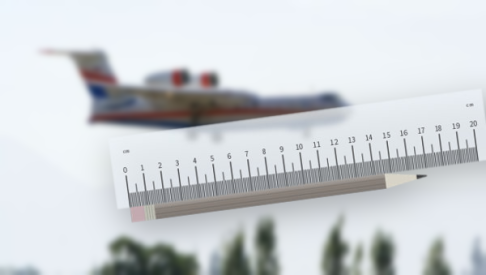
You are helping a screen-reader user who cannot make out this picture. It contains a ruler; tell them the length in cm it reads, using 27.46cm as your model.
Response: 17cm
